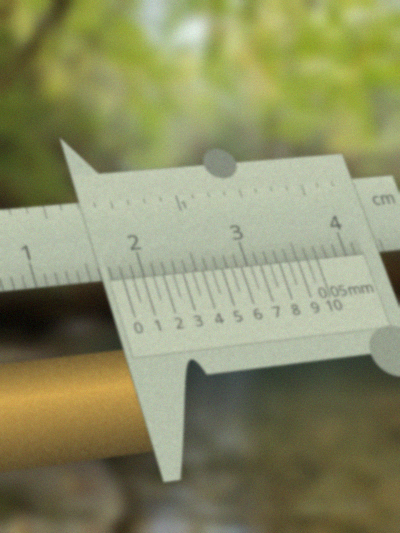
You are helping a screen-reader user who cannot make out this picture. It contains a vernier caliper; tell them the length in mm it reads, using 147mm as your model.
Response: 18.0mm
